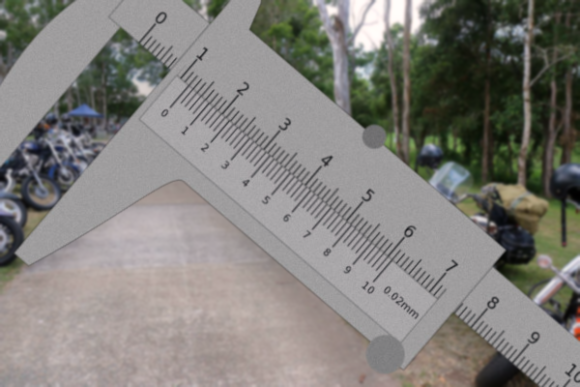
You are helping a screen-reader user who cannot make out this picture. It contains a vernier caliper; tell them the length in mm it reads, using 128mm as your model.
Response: 12.0mm
